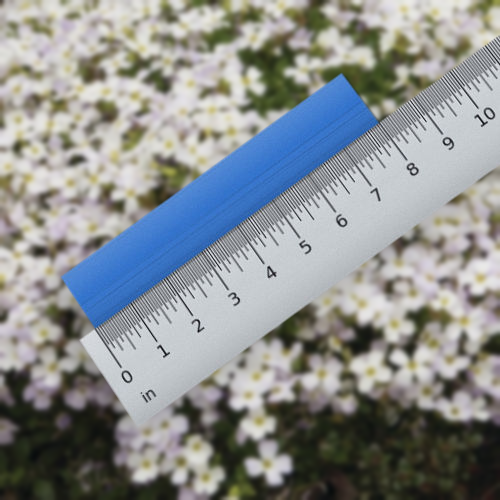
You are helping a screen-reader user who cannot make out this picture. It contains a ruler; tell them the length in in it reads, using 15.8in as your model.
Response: 8in
